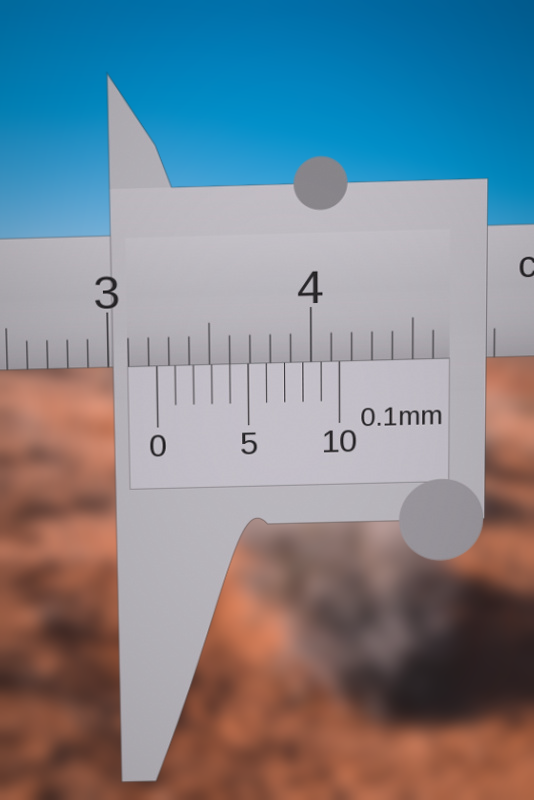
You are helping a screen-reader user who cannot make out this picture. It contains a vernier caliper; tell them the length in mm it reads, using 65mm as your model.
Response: 32.4mm
